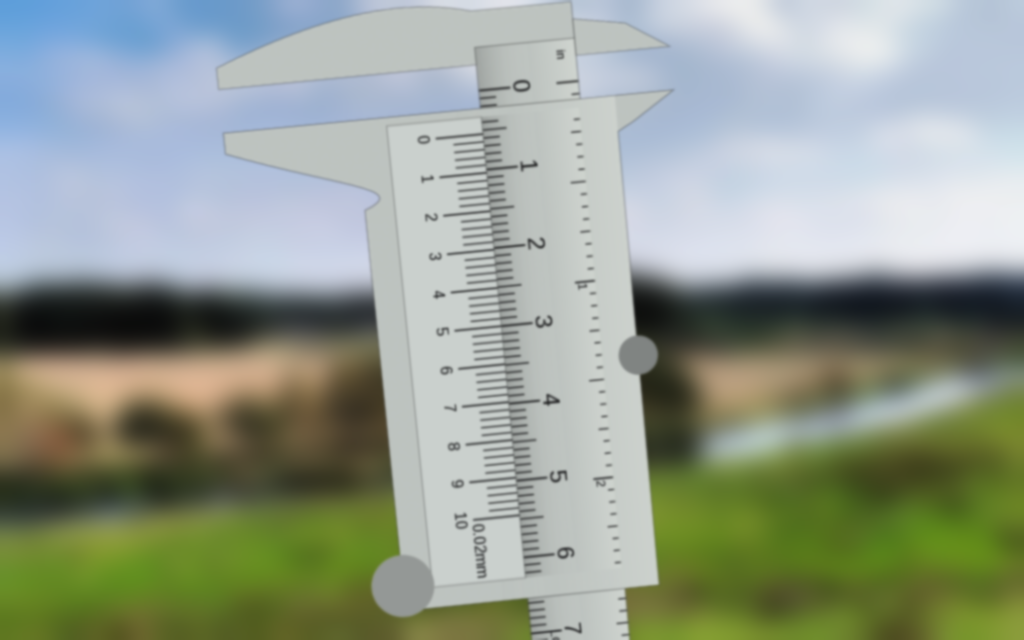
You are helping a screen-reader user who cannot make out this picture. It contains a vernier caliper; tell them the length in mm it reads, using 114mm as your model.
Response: 5.5mm
